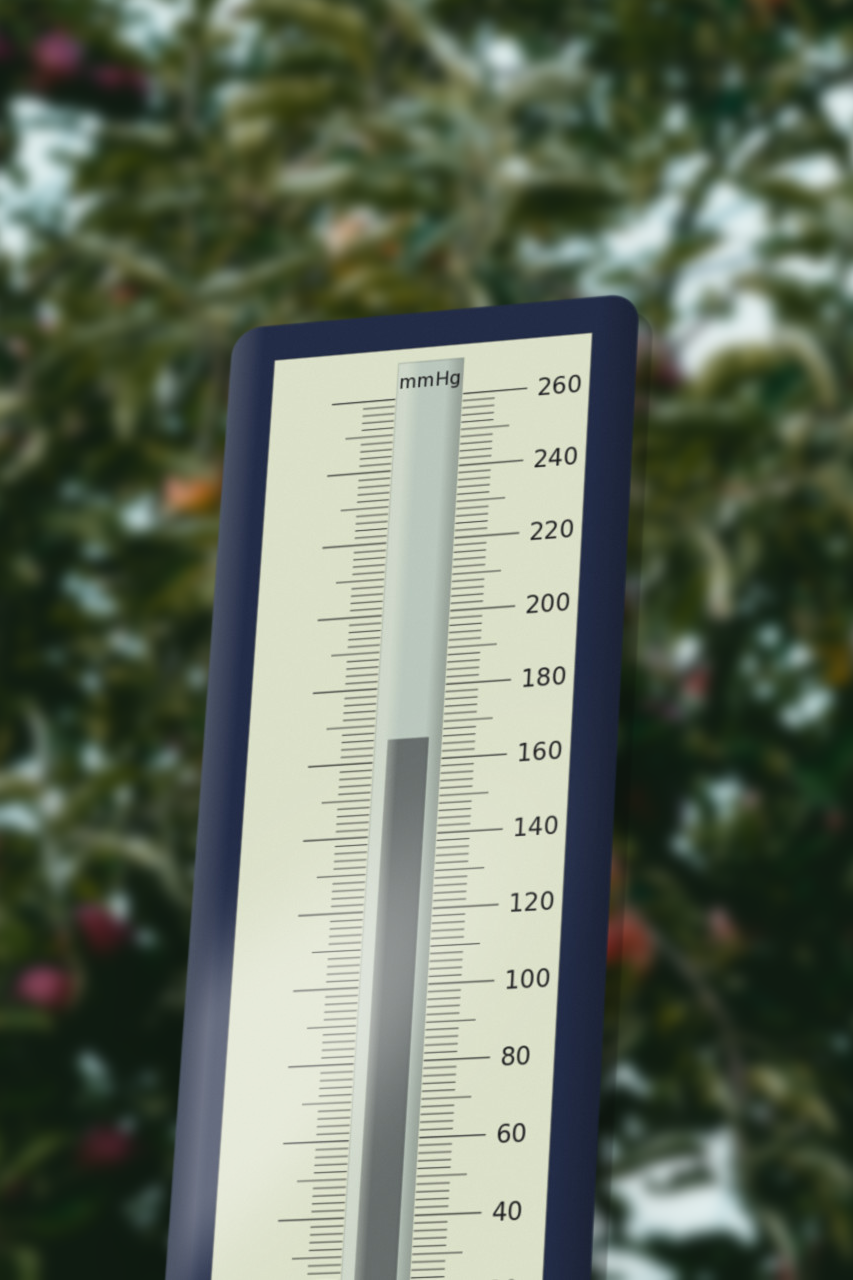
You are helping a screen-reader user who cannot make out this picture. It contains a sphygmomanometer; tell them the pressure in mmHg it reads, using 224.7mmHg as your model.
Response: 166mmHg
